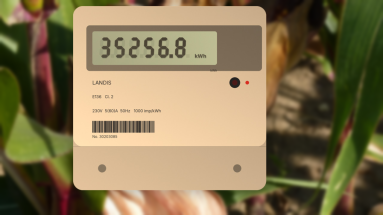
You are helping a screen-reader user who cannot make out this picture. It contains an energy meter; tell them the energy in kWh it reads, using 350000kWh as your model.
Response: 35256.8kWh
